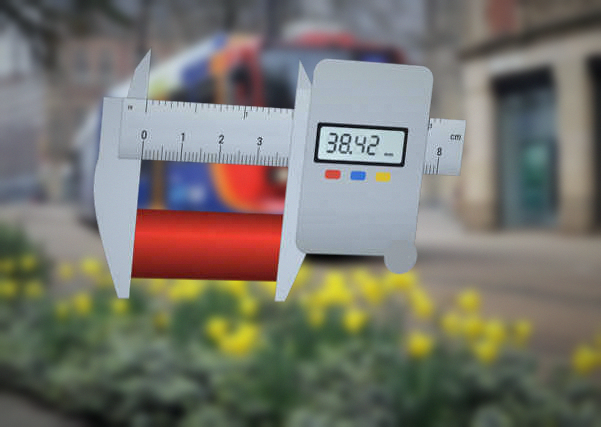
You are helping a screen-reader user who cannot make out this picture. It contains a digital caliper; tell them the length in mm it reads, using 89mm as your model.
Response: 38.42mm
